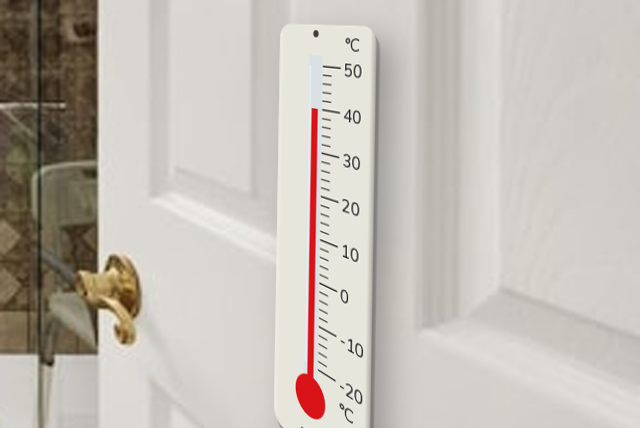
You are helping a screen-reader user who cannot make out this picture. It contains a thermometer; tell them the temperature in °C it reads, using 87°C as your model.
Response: 40°C
